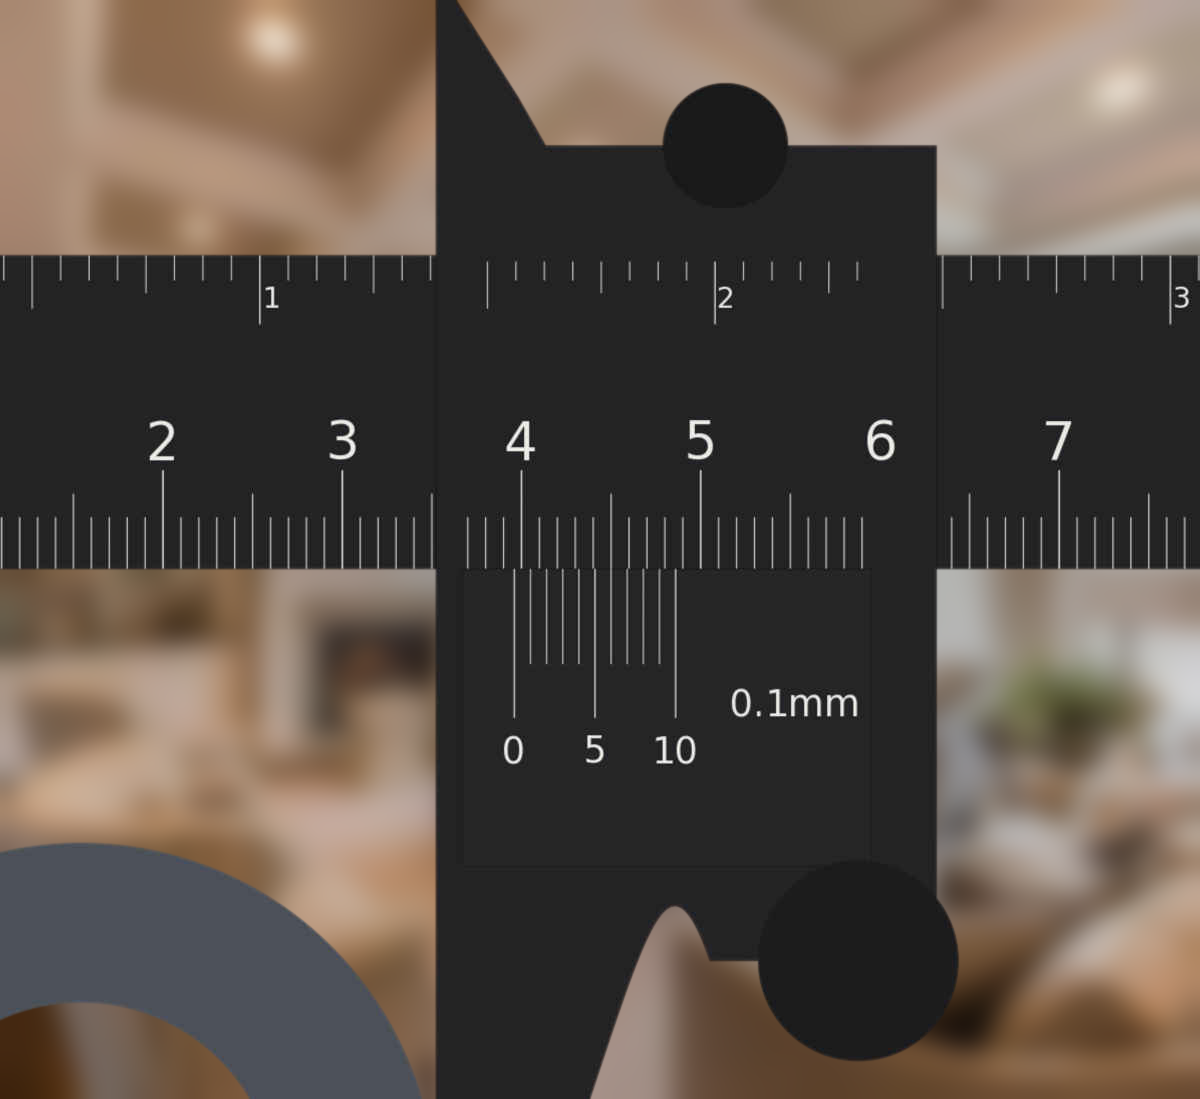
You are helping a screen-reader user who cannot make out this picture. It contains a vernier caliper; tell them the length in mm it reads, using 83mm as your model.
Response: 39.6mm
